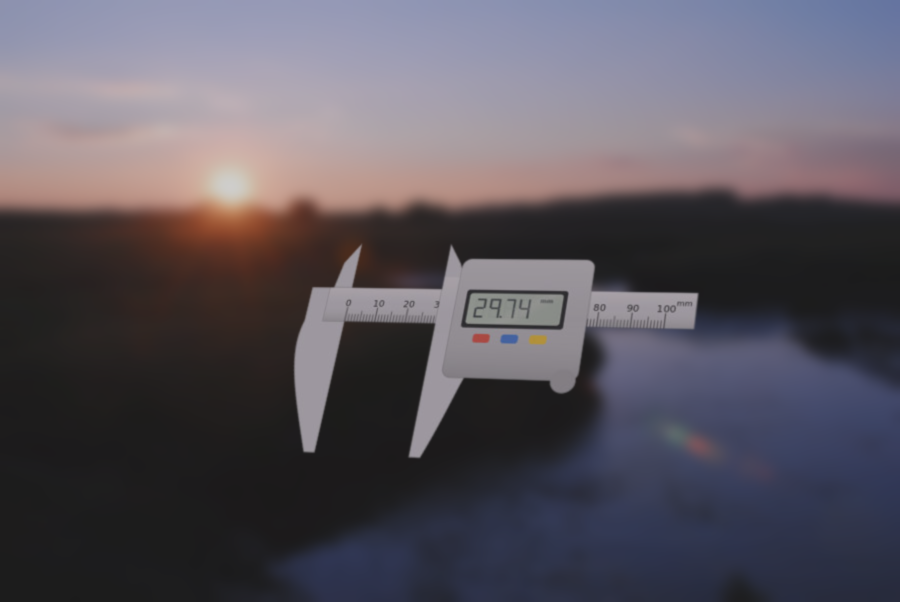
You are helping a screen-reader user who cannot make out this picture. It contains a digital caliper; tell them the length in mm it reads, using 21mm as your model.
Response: 29.74mm
